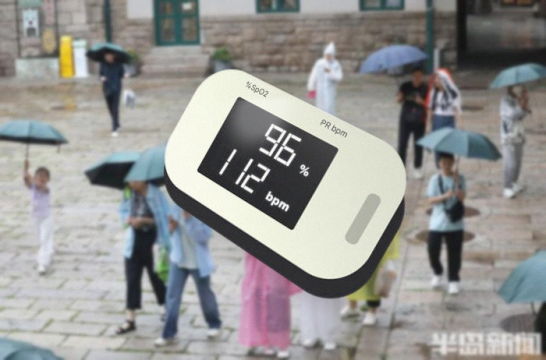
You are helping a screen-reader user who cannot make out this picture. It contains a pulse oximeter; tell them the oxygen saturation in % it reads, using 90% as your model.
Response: 96%
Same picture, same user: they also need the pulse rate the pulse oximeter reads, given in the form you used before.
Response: 112bpm
